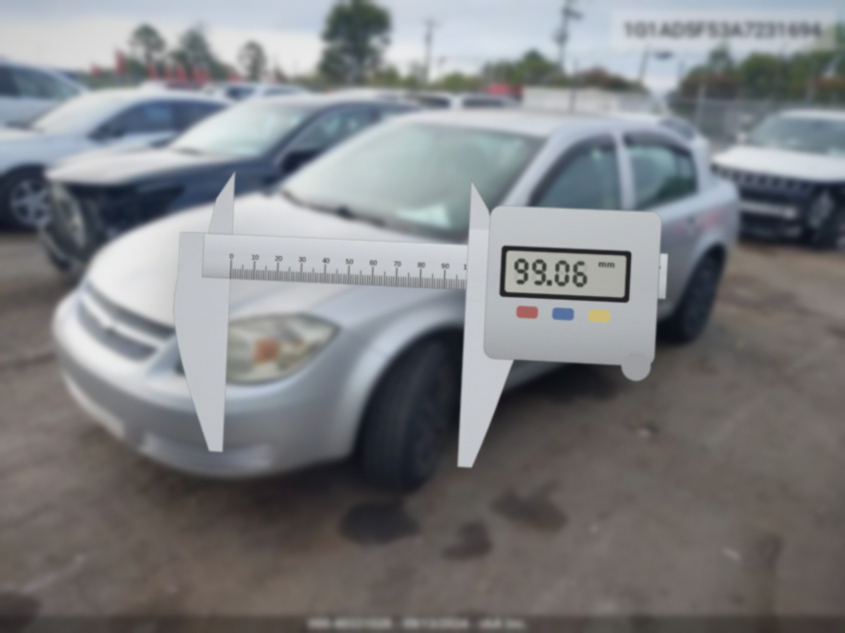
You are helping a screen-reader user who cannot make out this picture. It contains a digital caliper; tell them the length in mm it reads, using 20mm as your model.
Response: 99.06mm
